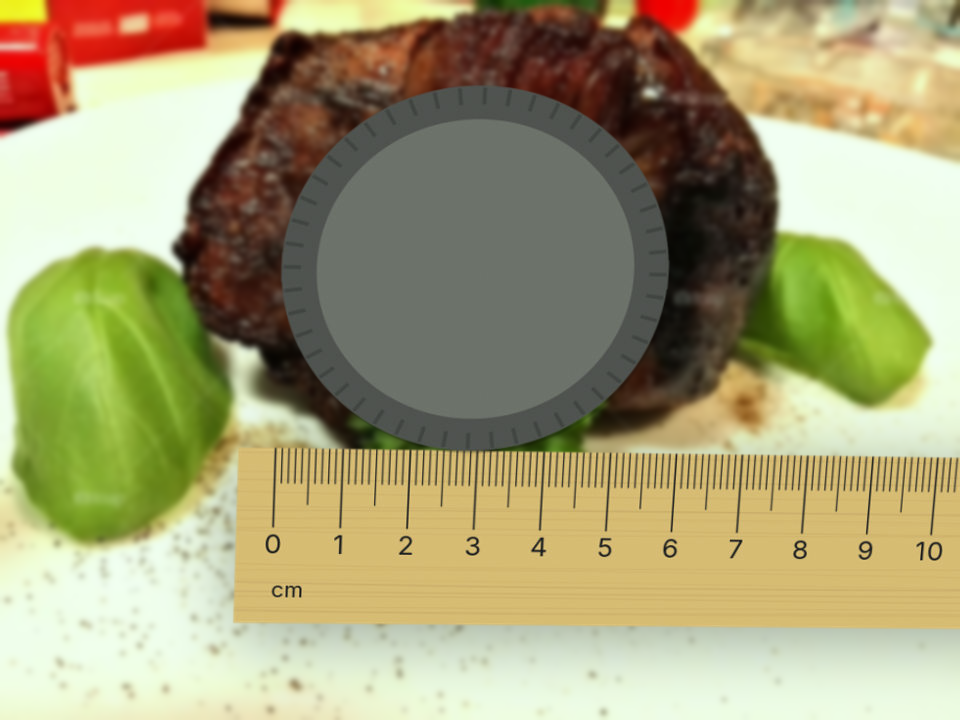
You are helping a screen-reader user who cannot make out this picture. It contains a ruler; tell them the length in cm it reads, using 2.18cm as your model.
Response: 5.7cm
